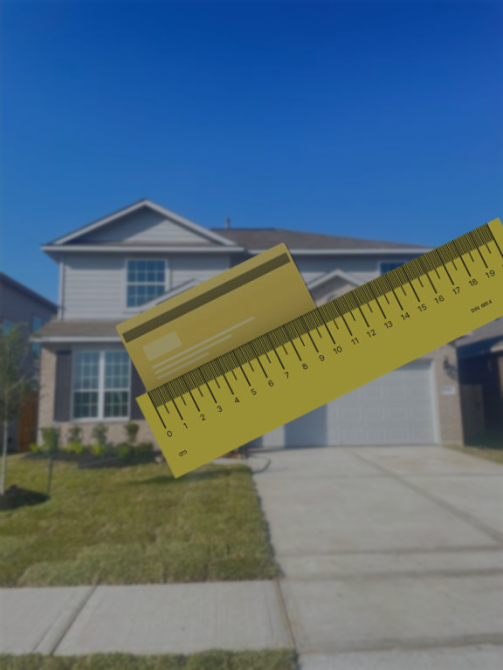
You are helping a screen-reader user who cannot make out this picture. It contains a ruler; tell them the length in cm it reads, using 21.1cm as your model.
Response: 10cm
